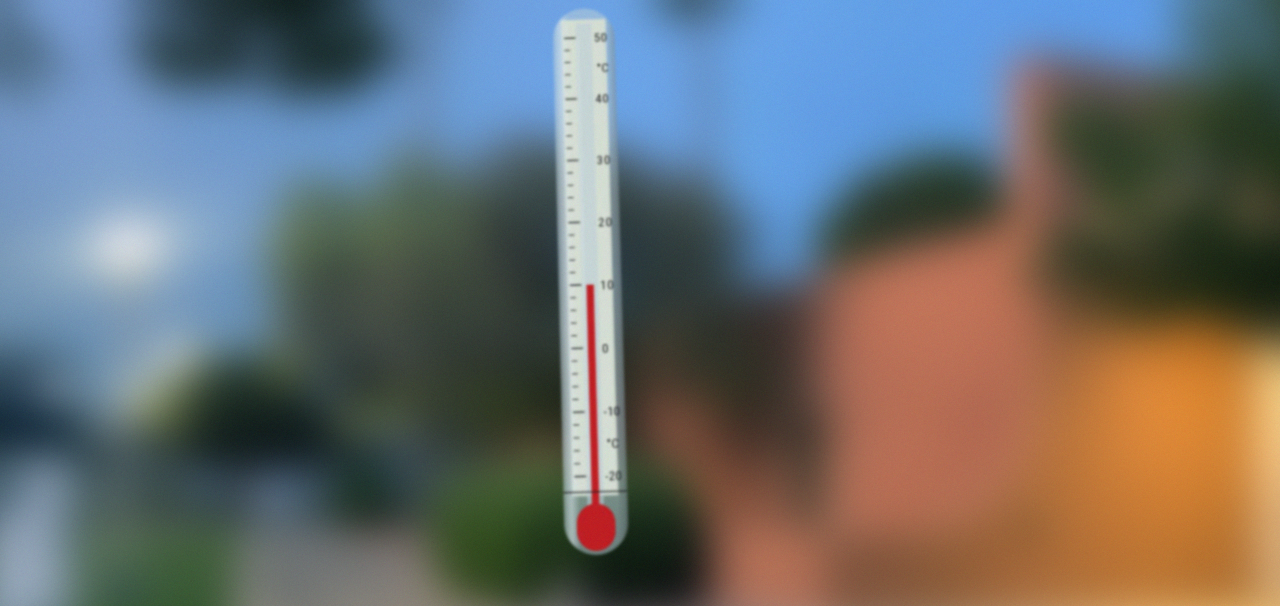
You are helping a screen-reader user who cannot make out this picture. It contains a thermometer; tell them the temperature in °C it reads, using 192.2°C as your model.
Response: 10°C
